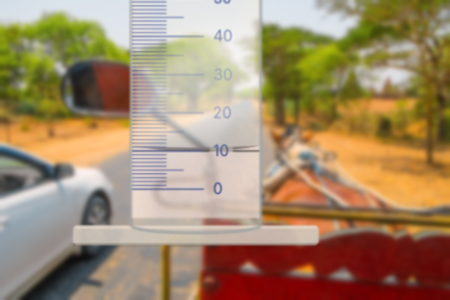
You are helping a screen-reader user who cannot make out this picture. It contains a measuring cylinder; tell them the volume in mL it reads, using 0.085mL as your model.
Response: 10mL
